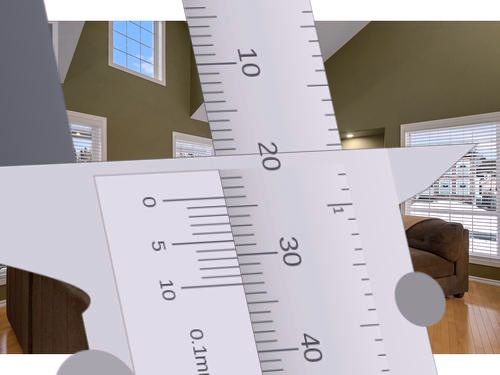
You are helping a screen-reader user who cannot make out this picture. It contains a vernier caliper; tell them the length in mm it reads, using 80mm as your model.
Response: 24.0mm
